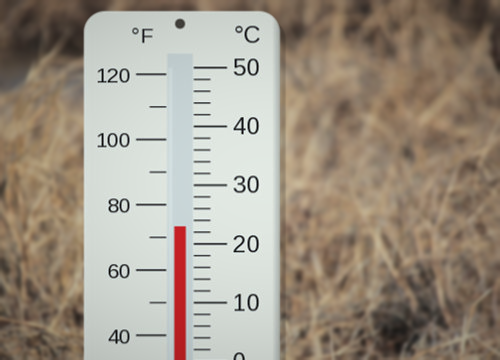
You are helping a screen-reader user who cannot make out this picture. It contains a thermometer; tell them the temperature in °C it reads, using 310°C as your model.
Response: 23°C
